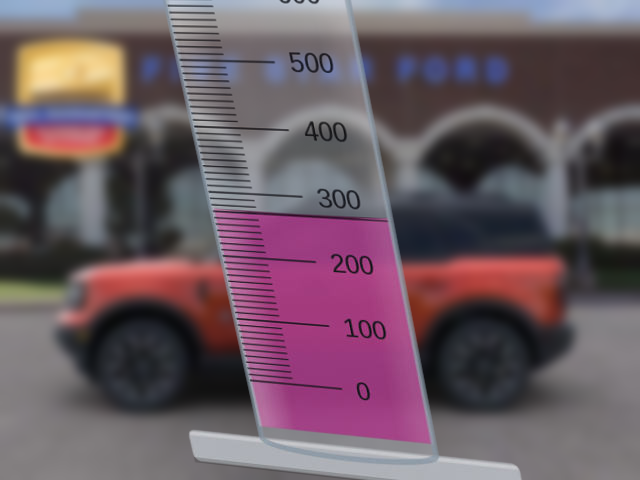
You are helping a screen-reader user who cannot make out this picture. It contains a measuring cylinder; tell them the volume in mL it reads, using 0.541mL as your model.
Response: 270mL
